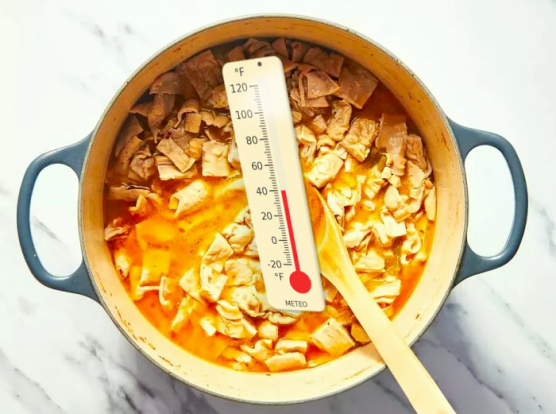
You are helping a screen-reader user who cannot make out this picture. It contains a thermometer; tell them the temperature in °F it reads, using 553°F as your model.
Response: 40°F
